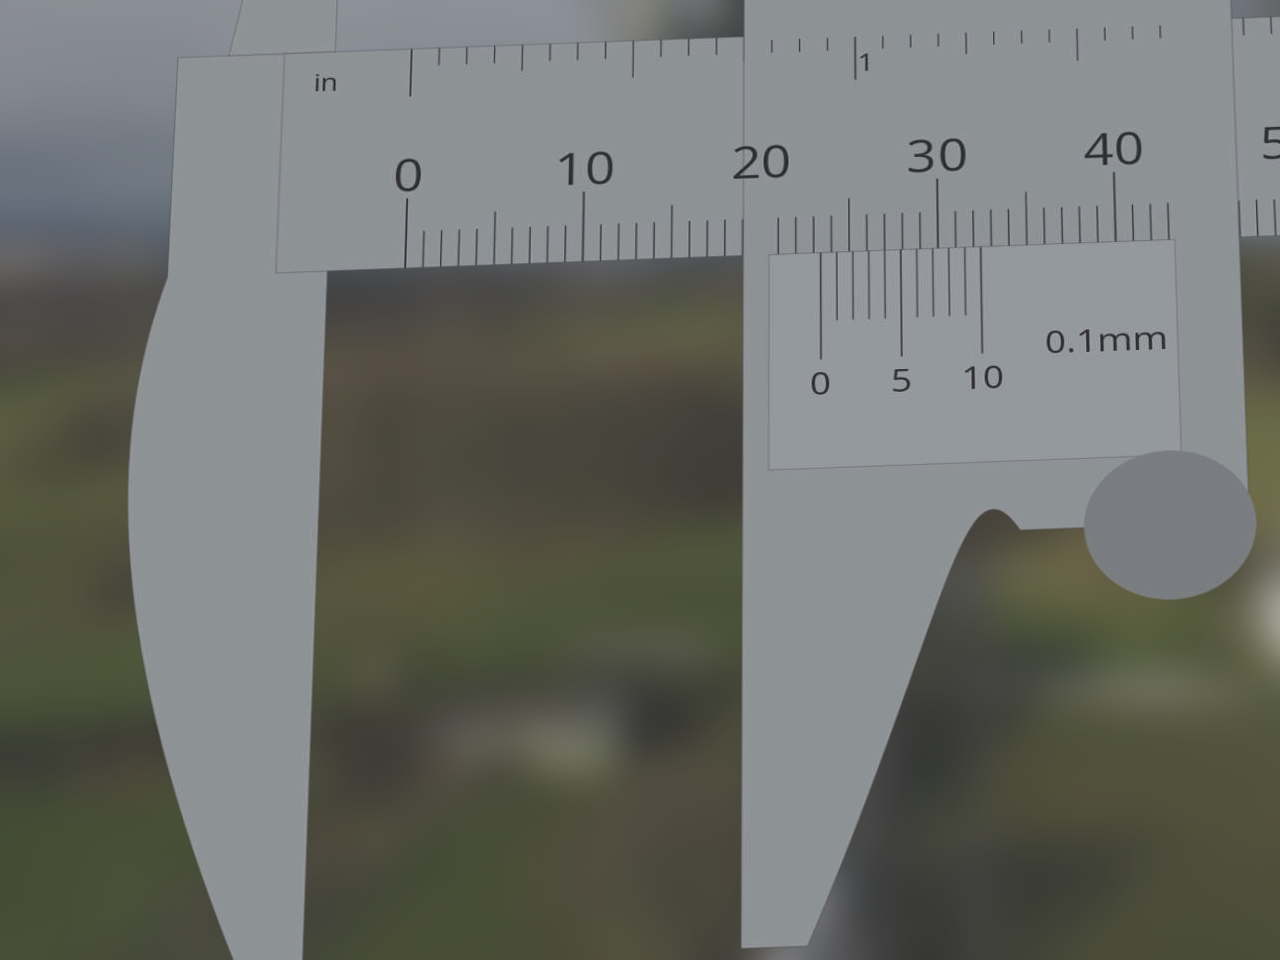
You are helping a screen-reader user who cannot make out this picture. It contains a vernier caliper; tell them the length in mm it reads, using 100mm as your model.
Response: 23.4mm
